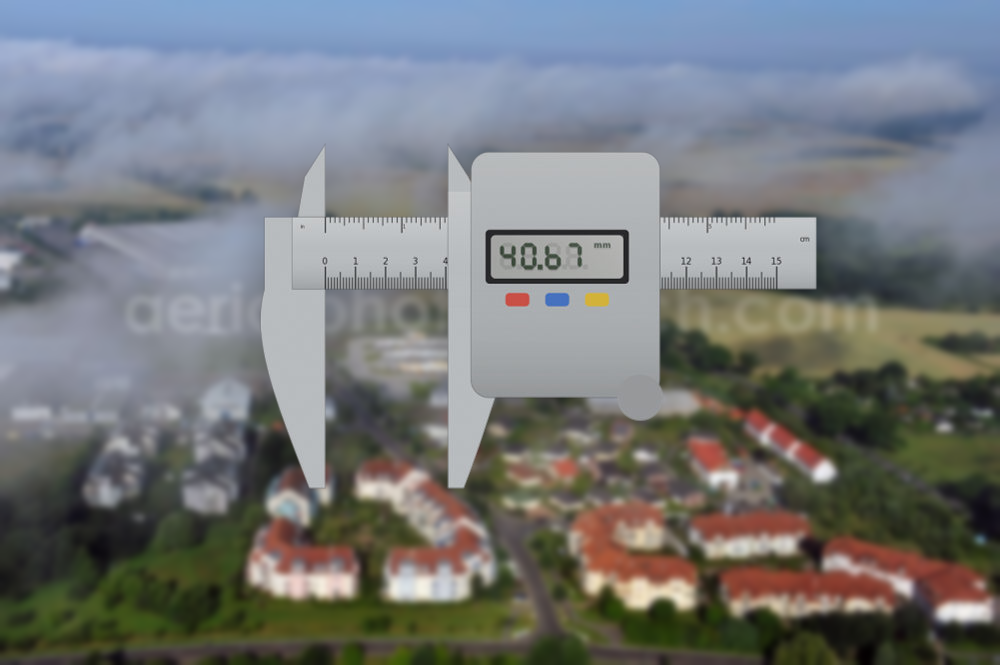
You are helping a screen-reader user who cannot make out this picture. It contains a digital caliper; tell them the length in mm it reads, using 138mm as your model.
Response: 40.67mm
